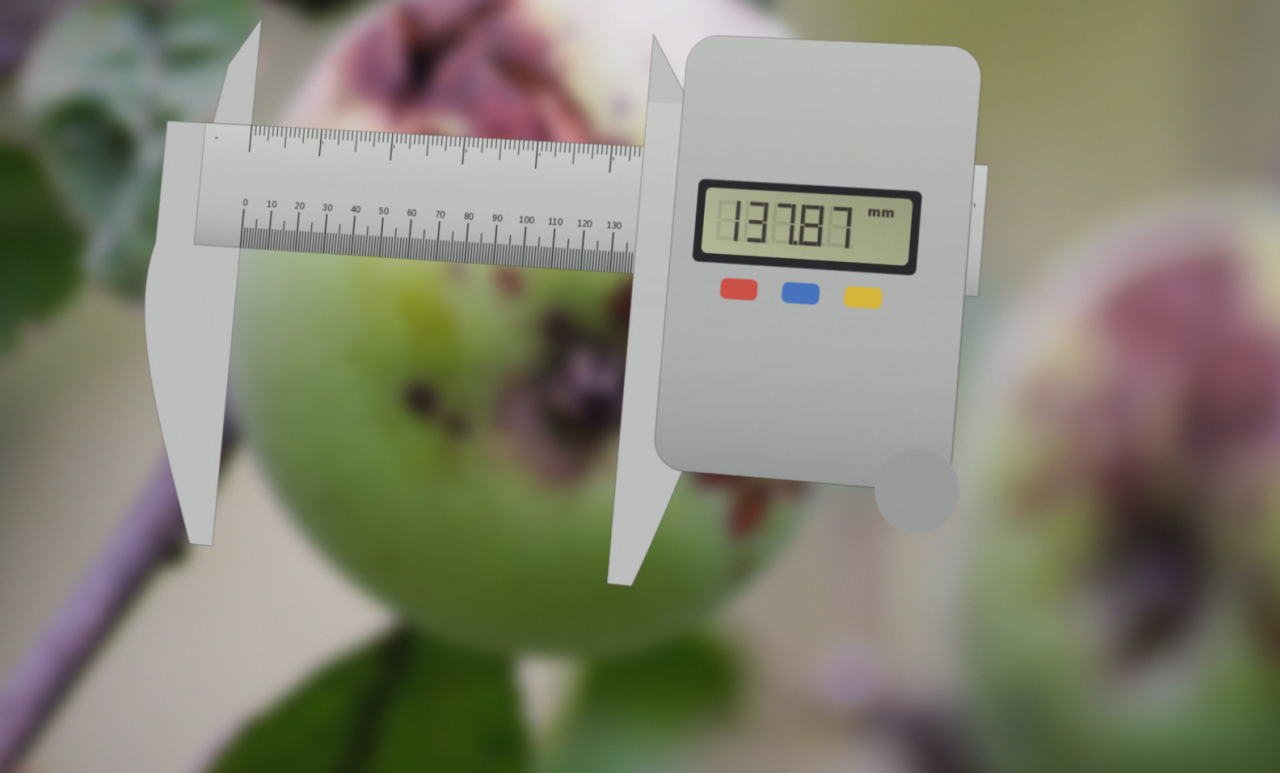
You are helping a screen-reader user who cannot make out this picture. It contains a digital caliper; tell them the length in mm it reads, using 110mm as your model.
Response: 137.87mm
